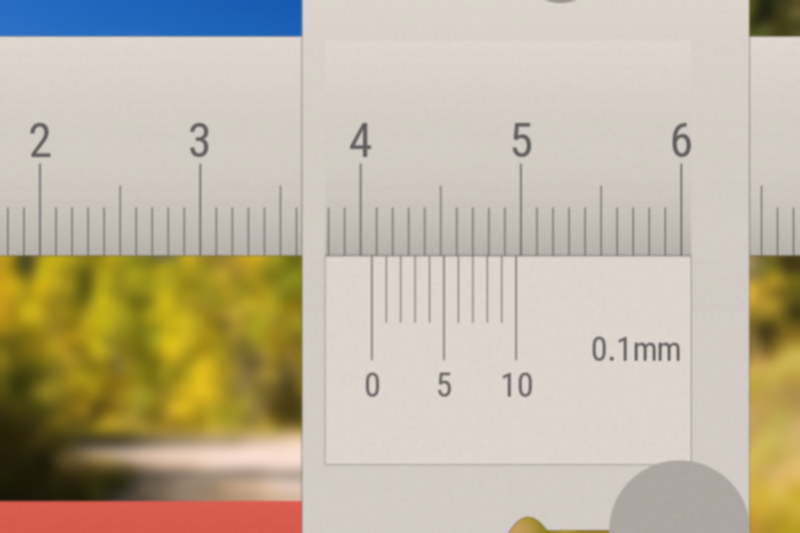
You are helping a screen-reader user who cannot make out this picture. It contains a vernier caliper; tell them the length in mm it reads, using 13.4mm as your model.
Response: 40.7mm
